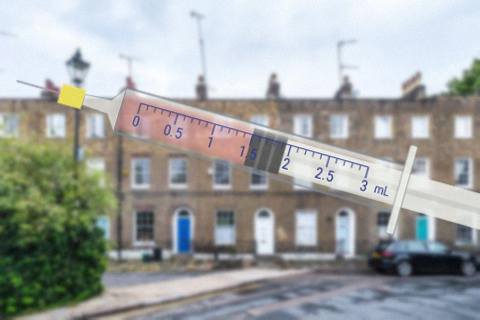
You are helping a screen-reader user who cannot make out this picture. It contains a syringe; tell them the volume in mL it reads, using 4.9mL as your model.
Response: 1.5mL
